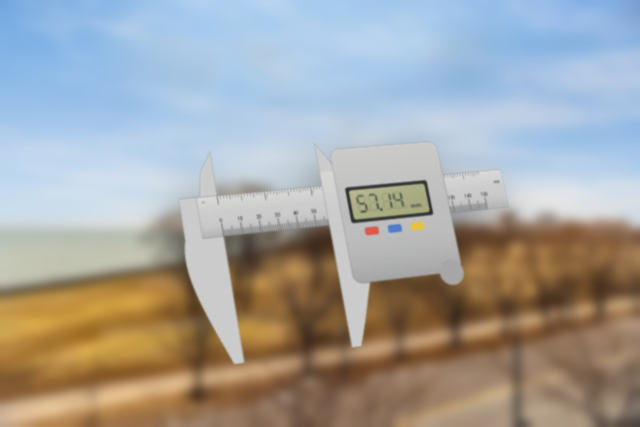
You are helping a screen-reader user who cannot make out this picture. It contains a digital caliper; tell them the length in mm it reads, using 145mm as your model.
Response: 57.14mm
